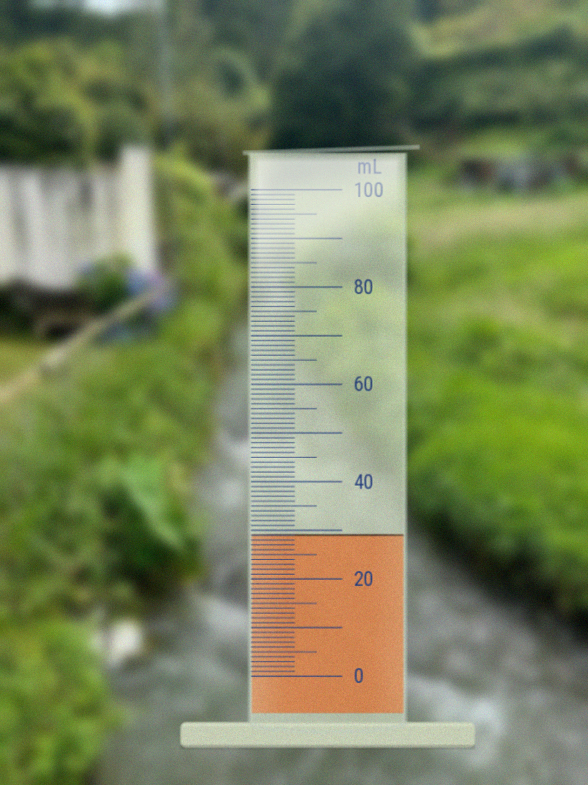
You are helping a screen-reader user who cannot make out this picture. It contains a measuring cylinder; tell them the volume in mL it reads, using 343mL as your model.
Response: 29mL
